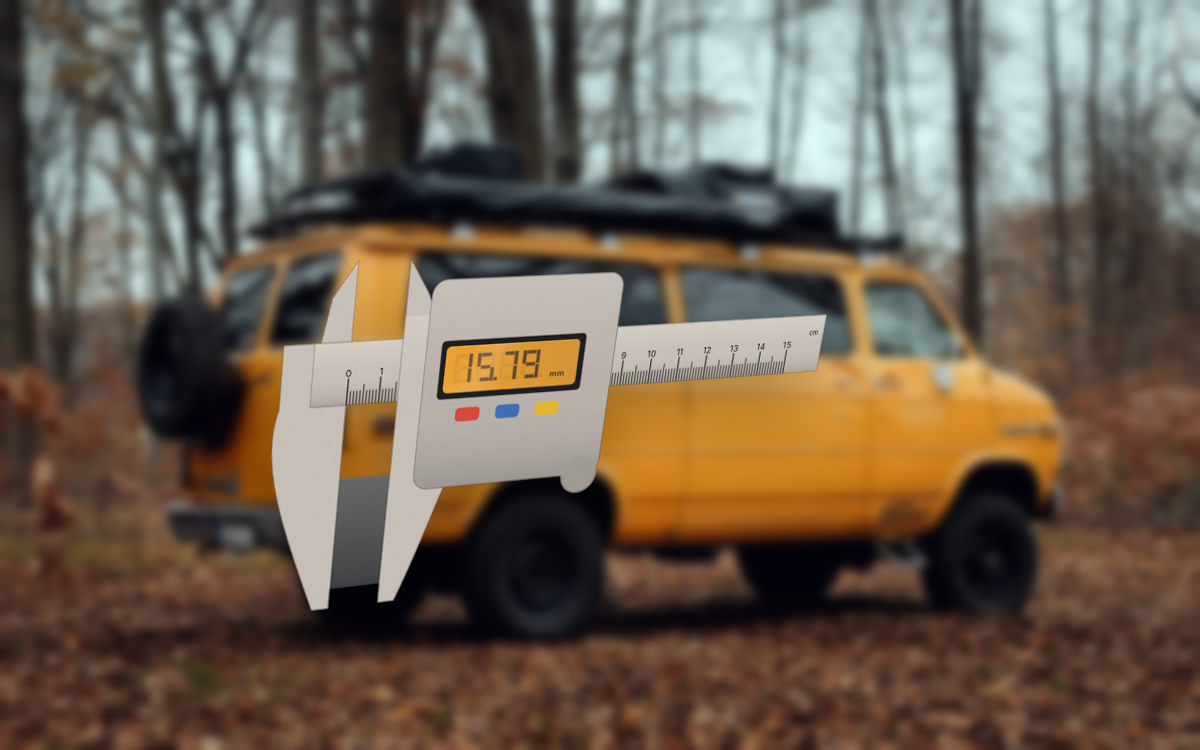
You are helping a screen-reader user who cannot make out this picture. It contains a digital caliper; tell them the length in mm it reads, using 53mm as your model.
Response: 15.79mm
